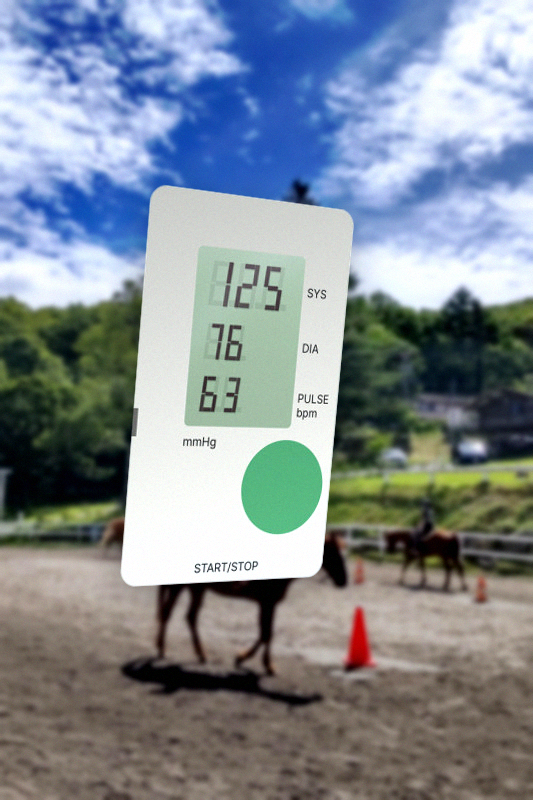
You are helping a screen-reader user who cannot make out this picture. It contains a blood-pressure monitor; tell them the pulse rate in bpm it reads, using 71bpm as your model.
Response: 63bpm
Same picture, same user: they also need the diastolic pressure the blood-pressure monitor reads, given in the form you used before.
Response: 76mmHg
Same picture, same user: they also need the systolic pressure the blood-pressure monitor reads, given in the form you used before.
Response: 125mmHg
